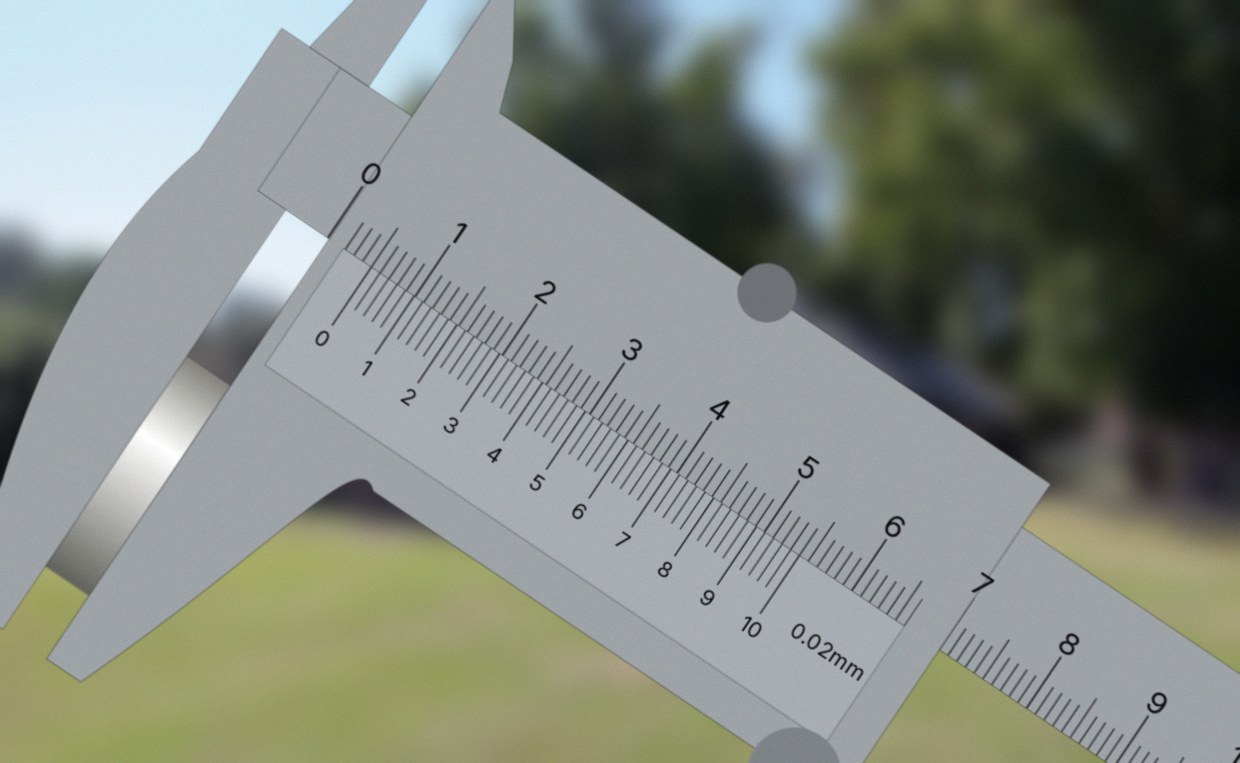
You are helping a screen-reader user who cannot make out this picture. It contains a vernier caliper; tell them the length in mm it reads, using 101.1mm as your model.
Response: 5.0mm
